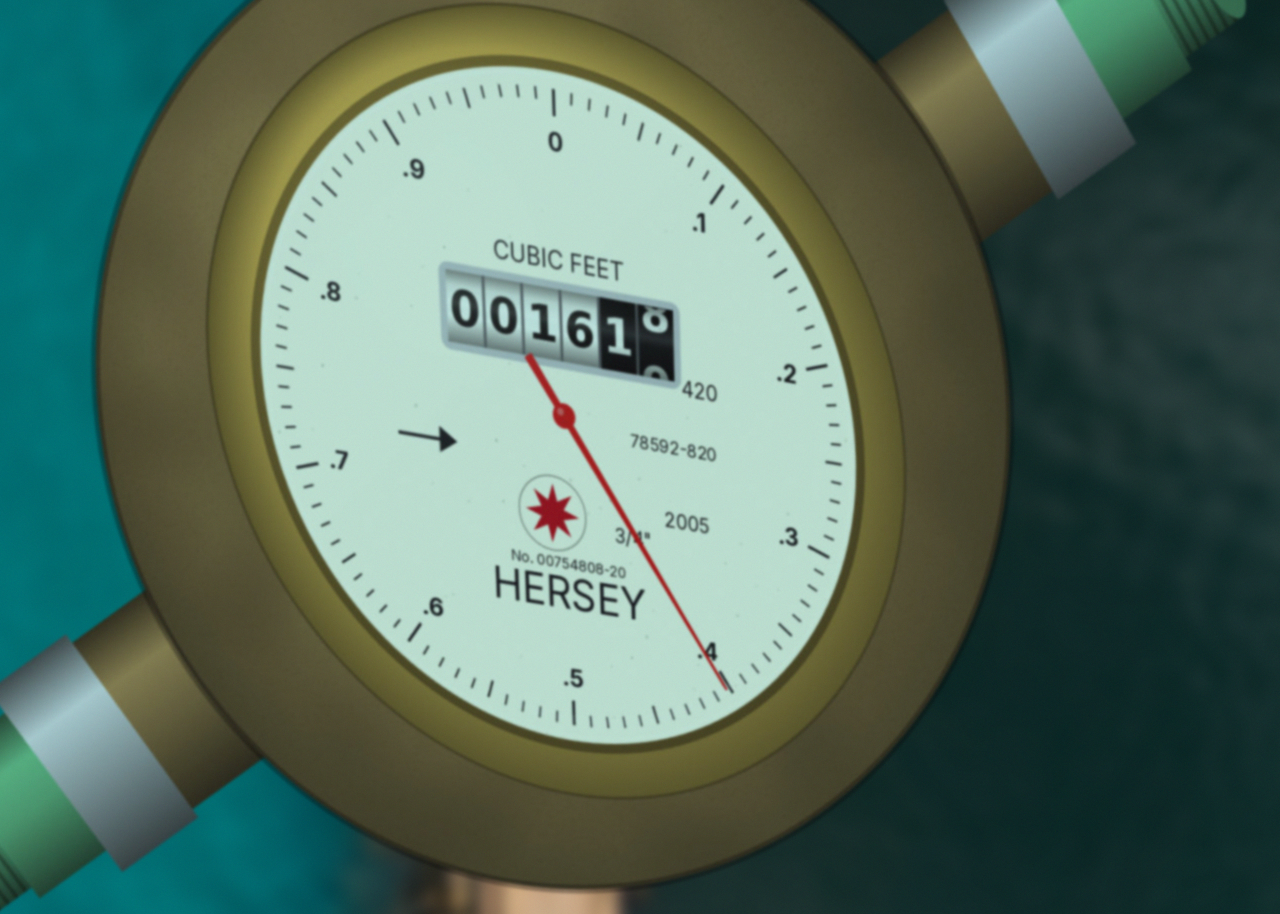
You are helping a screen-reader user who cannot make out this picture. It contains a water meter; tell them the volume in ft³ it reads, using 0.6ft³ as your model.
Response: 1618.40ft³
